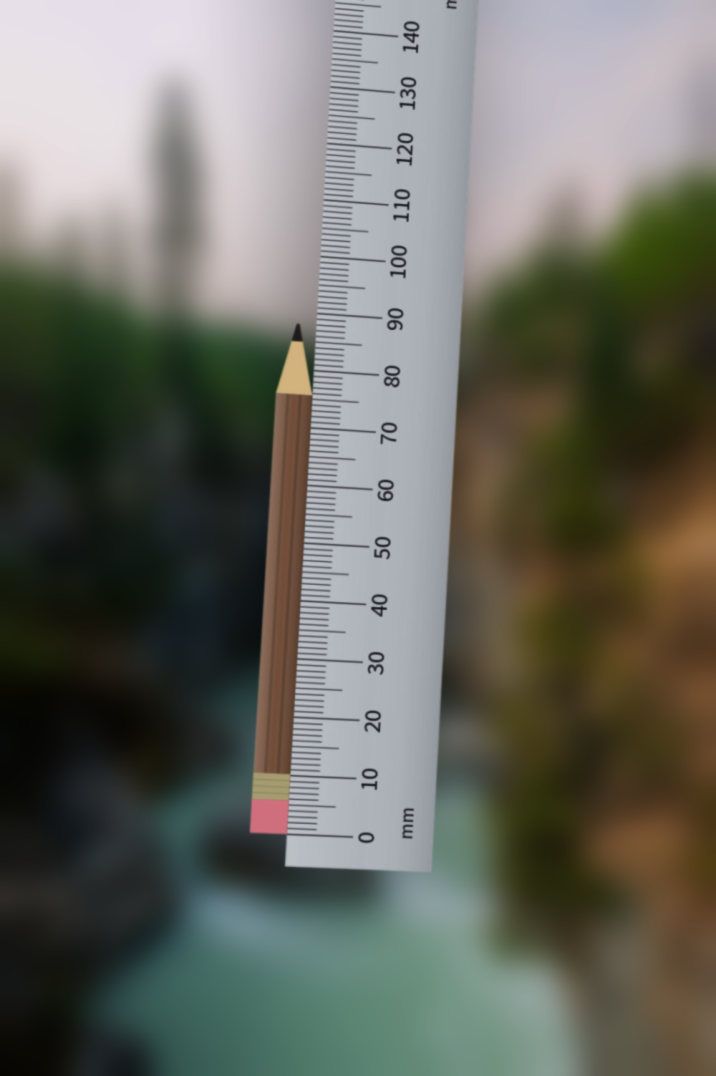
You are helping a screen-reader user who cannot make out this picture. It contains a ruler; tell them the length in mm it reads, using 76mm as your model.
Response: 88mm
